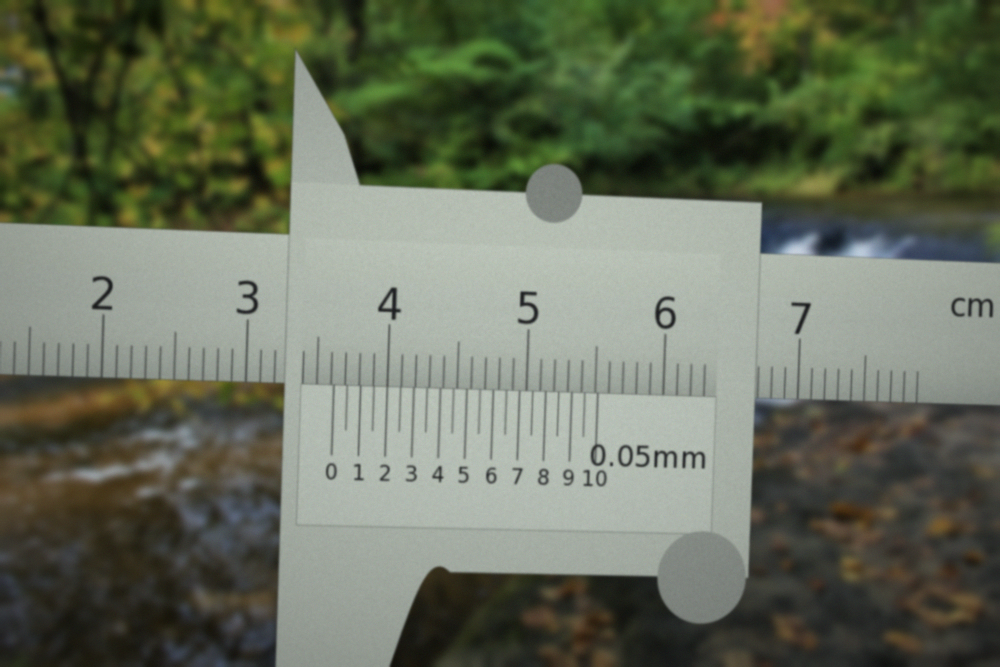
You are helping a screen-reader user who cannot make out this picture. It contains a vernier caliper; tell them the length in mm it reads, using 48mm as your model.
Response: 36.2mm
